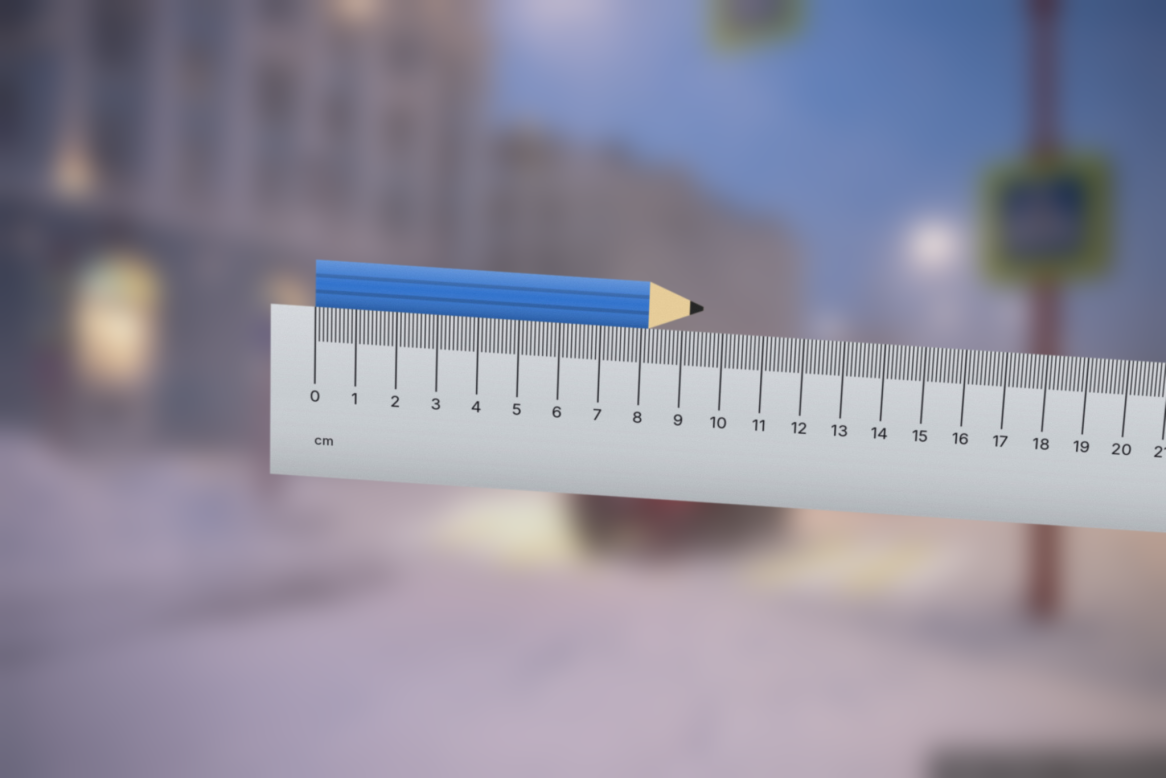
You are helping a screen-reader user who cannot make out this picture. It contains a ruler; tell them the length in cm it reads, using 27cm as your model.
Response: 9.5cm
